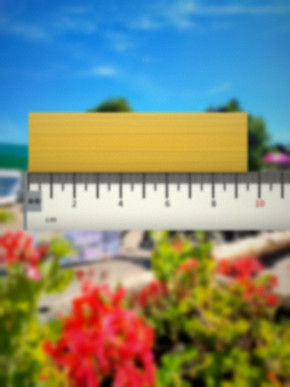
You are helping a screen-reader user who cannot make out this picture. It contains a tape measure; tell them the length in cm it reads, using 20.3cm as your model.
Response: 9.5cm
